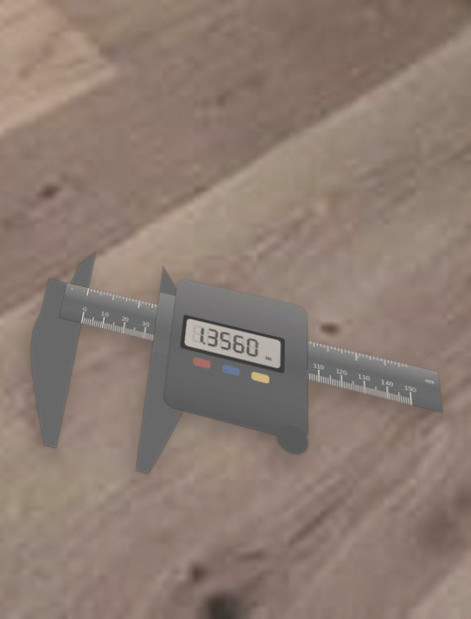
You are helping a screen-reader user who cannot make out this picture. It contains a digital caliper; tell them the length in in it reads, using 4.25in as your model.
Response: 1.3560in
